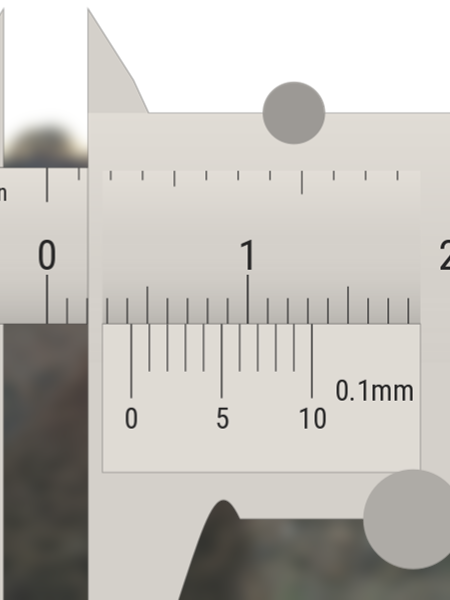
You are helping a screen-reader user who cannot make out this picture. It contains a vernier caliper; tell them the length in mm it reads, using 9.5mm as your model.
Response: 4.2mm
